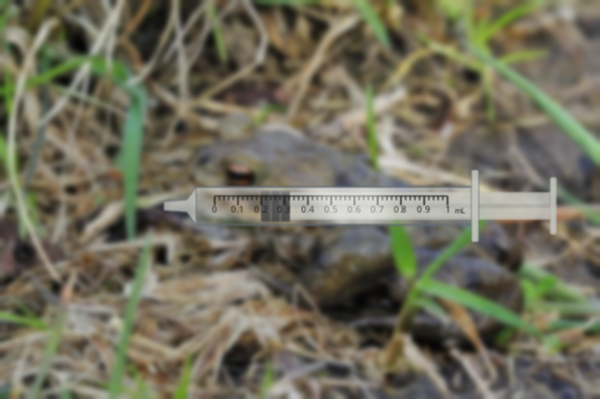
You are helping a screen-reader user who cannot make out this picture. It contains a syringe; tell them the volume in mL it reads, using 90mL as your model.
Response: 0.2mL
